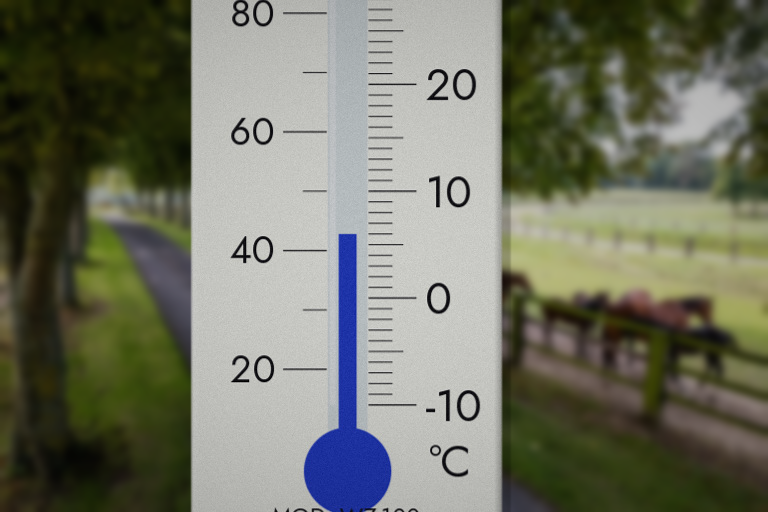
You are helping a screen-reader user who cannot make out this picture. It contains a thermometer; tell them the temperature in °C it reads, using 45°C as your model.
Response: 6°C
